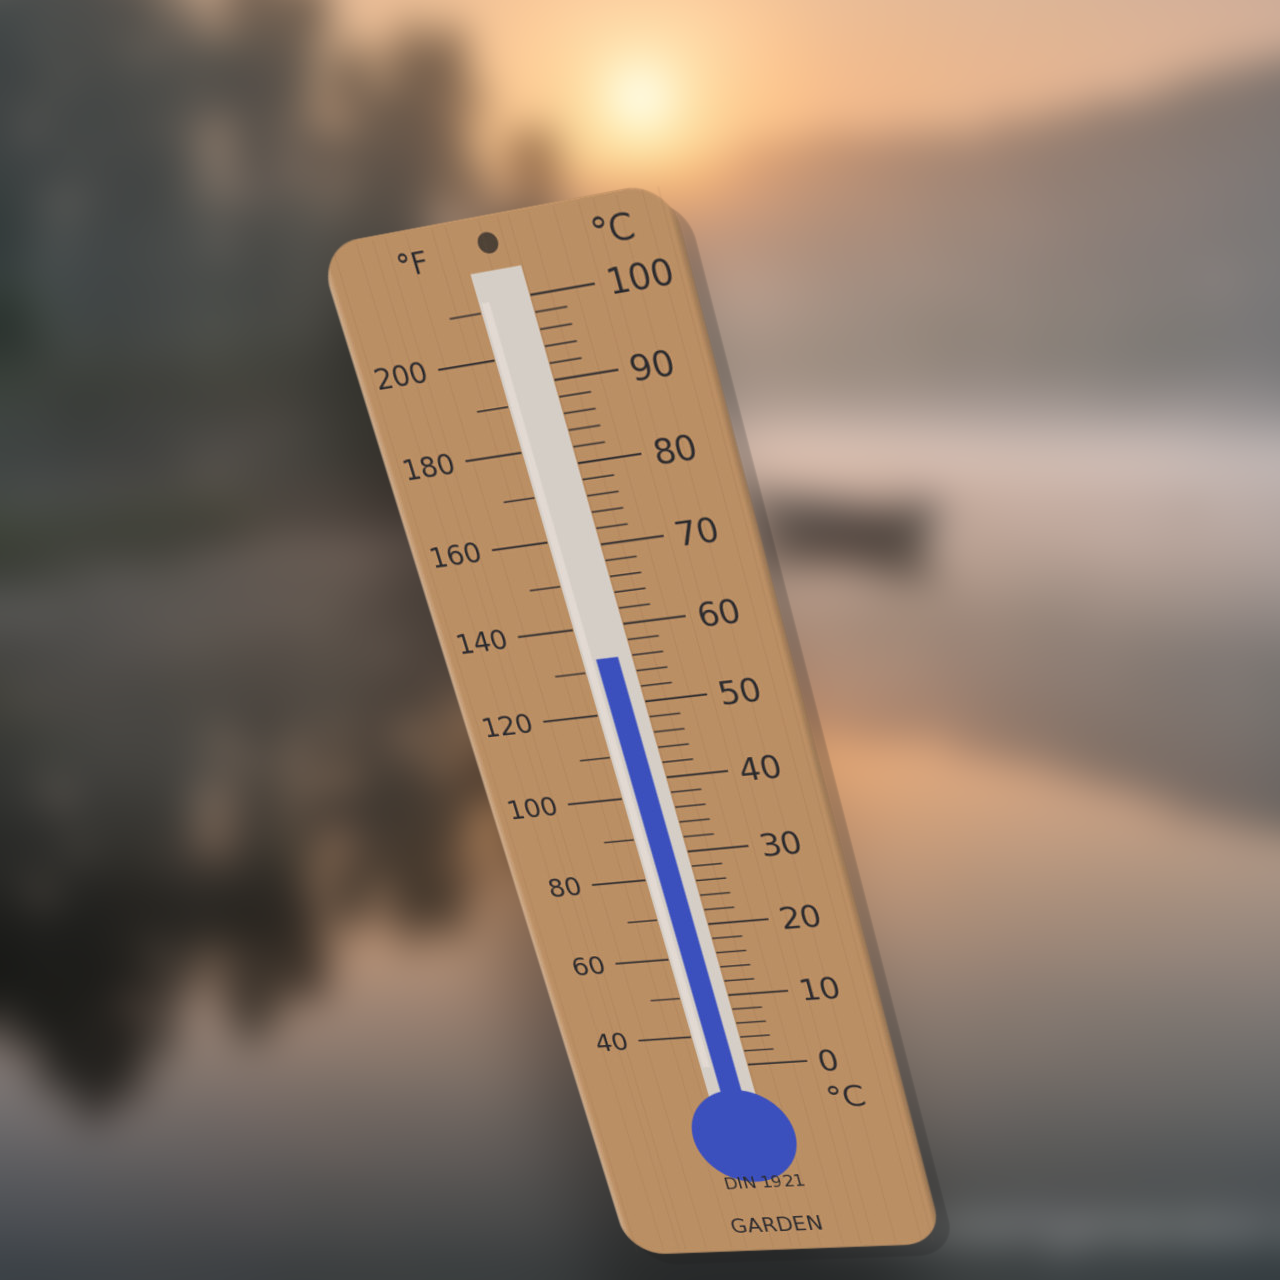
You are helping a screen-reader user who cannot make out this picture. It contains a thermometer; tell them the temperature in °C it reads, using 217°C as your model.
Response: 56°C
